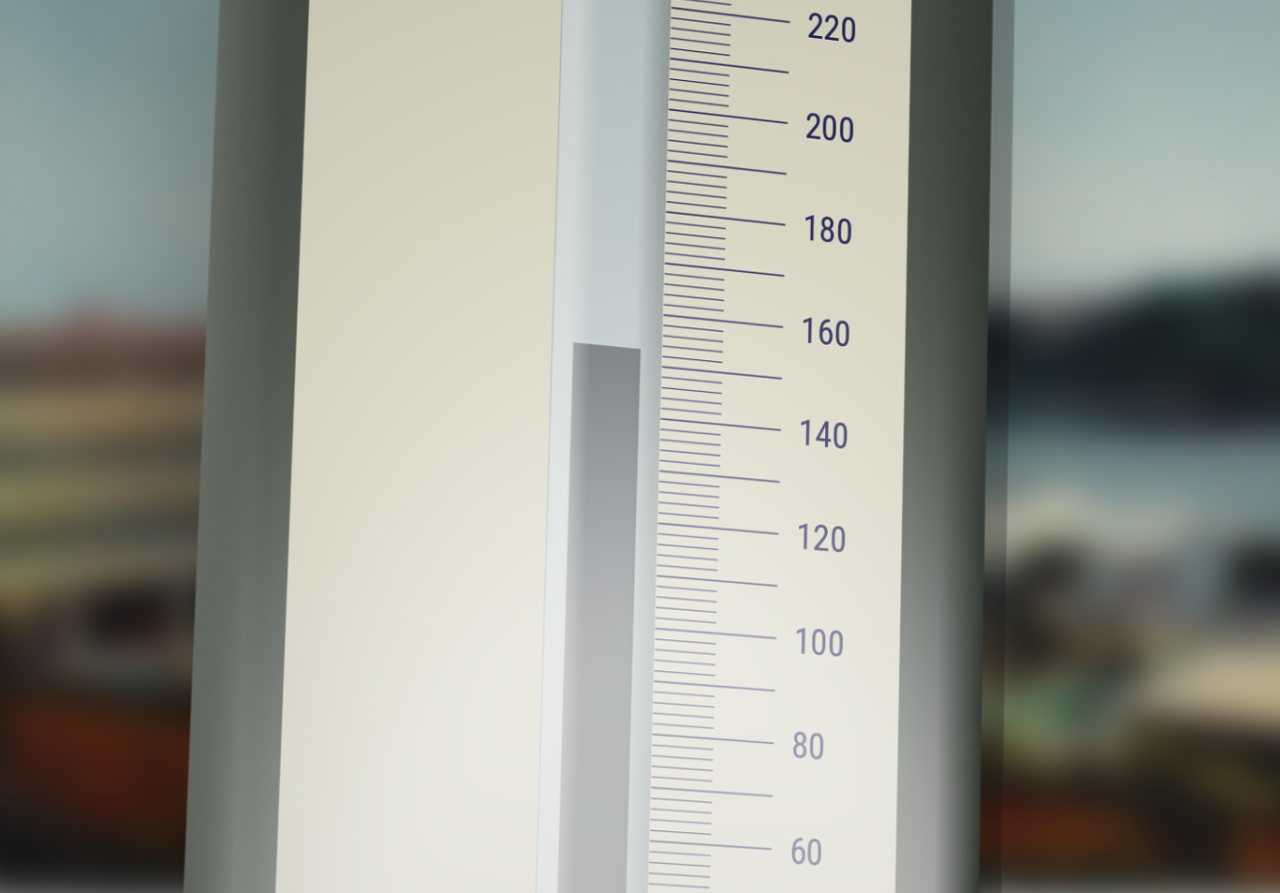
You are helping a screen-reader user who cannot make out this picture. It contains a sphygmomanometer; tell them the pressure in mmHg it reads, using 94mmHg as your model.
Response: 153mmHg
